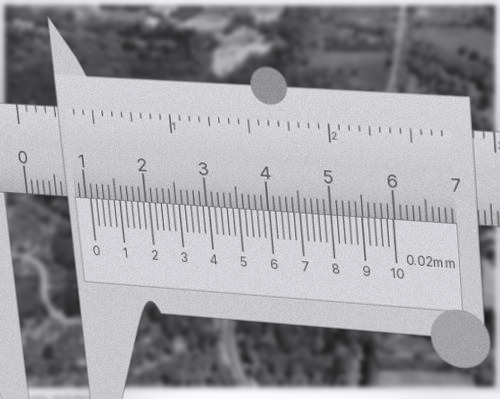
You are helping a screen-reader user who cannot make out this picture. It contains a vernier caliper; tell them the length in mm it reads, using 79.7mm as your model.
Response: 10.8mm
